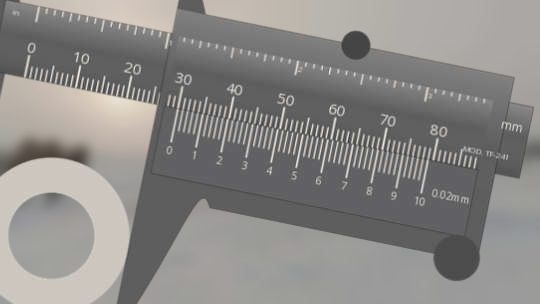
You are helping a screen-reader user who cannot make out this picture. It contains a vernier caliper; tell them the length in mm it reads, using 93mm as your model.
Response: 30.0mm
